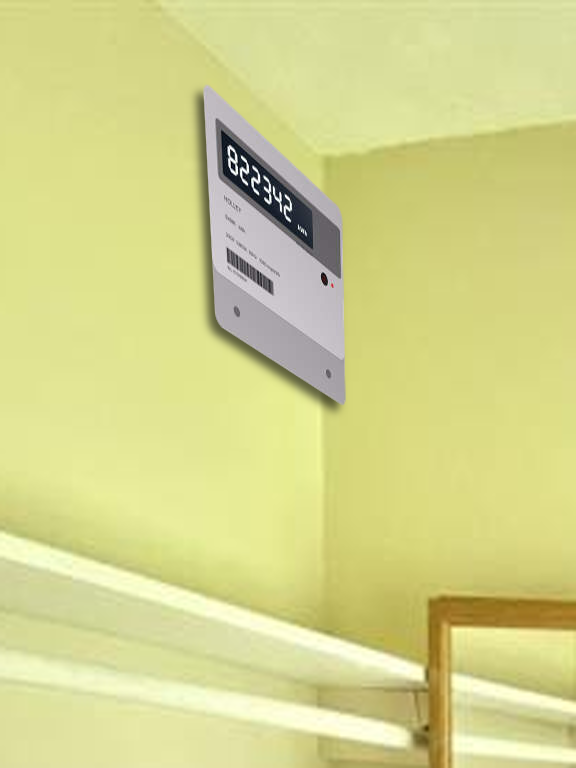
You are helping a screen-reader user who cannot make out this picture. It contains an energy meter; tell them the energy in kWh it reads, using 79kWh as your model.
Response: 822342kWh
